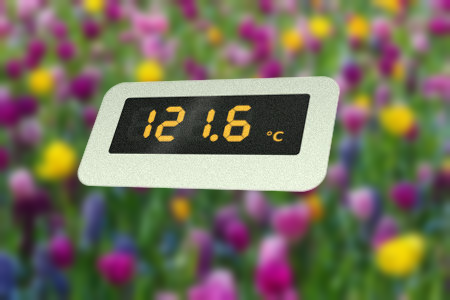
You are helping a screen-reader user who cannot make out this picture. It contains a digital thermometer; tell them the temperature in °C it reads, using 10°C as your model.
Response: 121.6°C
